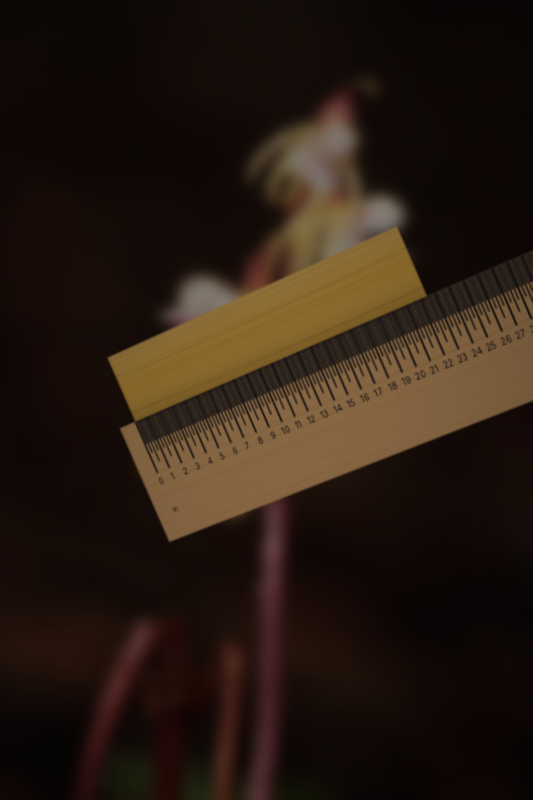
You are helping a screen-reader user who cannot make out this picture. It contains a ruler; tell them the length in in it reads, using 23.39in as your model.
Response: 22.5in
